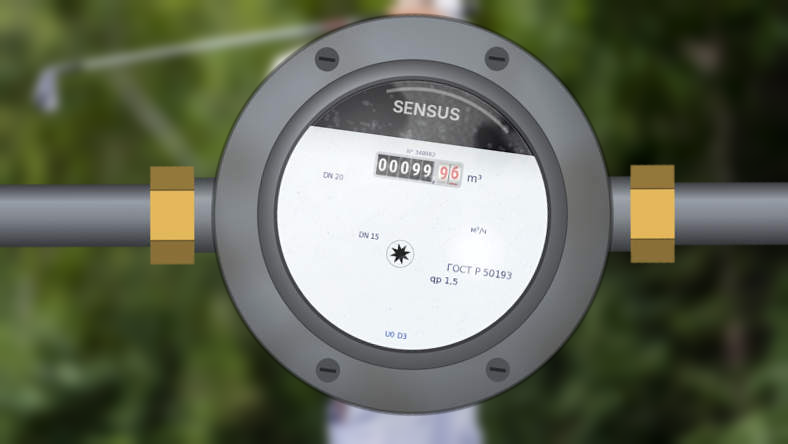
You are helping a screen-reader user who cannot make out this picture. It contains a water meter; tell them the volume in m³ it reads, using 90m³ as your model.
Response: 99.96m³
